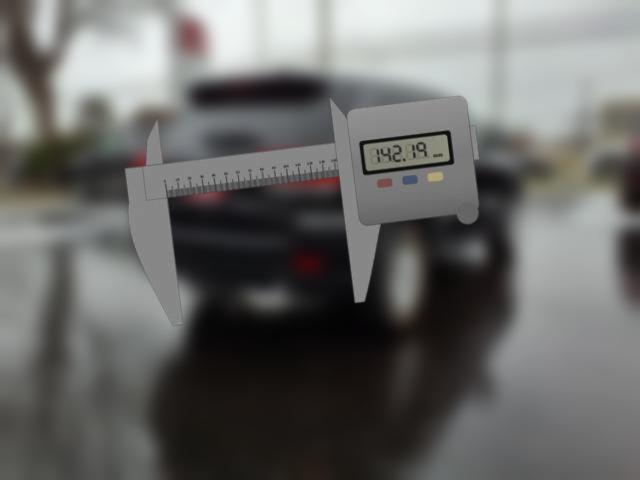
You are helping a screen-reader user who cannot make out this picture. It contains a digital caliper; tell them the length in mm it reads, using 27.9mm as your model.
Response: 142.19mm
